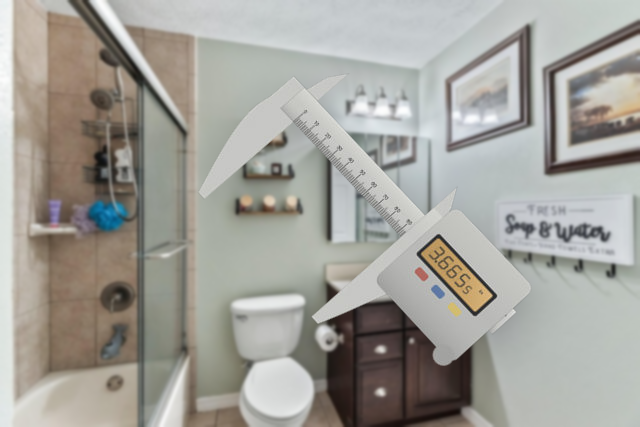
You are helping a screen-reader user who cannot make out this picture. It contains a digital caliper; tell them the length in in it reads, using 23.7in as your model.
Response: 3.6655in
